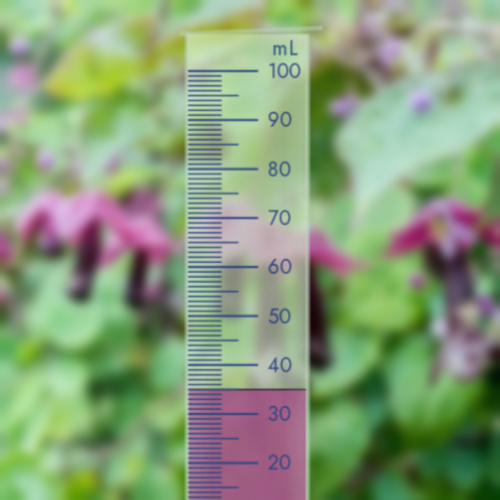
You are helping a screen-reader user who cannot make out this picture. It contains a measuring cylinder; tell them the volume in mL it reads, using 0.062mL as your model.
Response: 35mL
